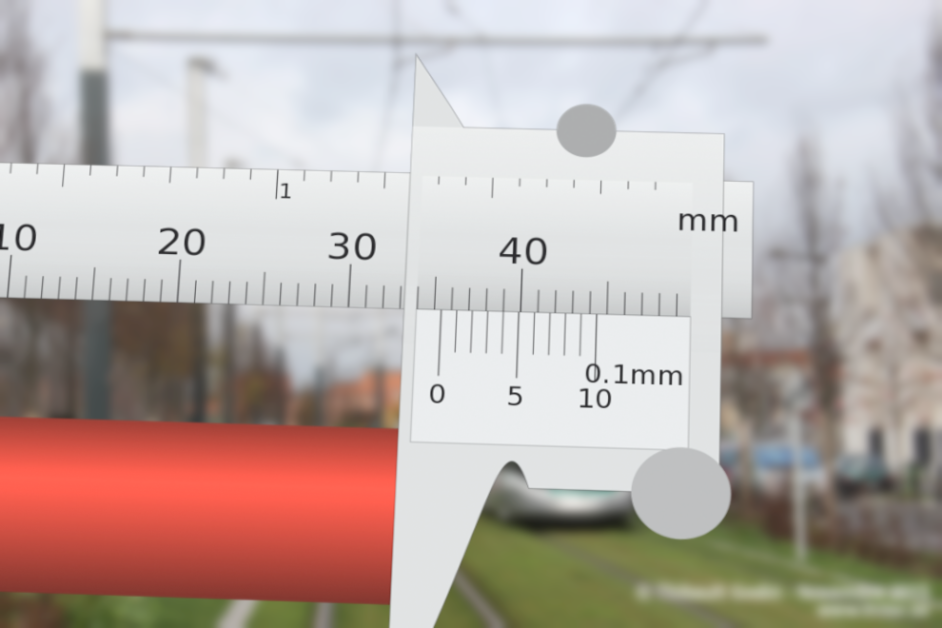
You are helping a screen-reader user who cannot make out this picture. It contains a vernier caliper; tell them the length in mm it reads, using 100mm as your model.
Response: 35.4mm
